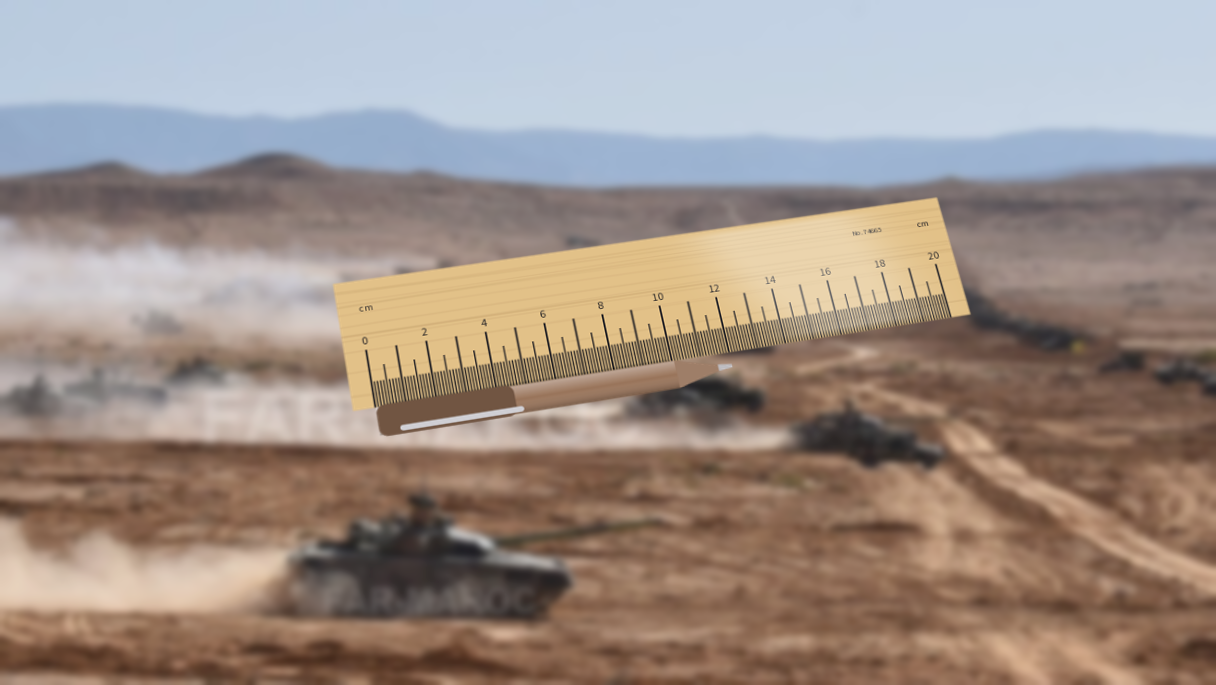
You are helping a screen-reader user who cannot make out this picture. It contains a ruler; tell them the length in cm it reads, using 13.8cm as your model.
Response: 12cm
